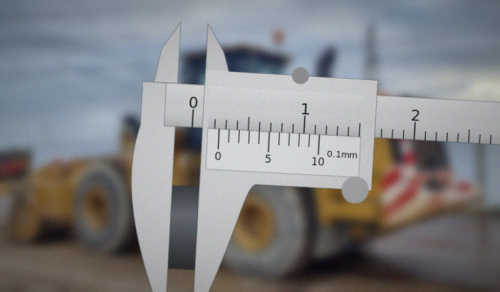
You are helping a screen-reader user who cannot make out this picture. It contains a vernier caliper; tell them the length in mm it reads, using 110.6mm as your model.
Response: 2.4mm
